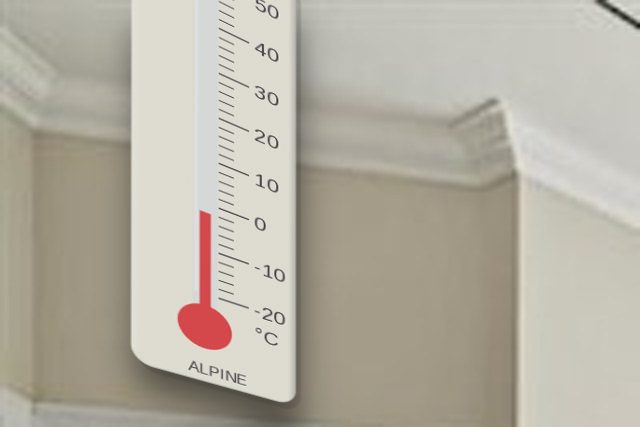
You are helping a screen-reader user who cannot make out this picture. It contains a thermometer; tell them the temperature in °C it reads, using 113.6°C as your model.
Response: -2°C
